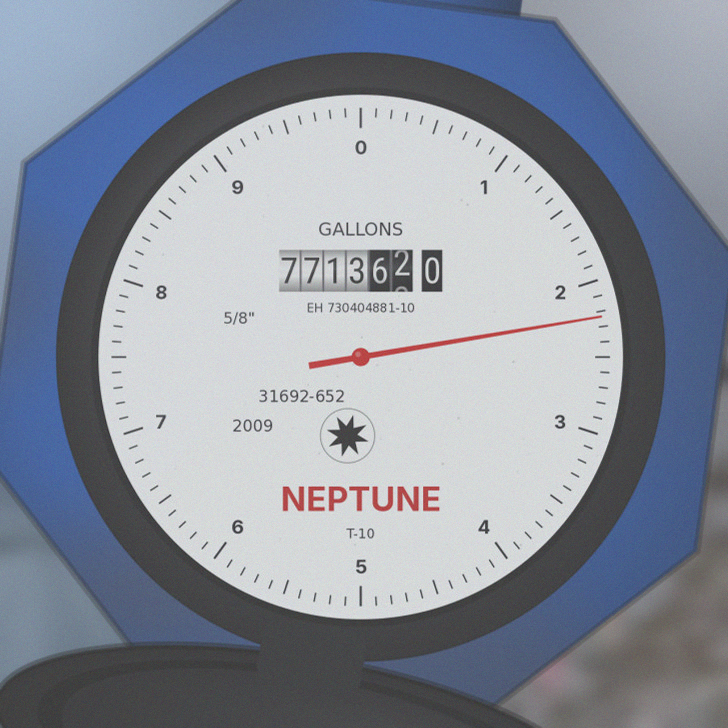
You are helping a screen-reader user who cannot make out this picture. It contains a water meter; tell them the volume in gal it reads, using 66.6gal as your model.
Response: 7713622.2gal
